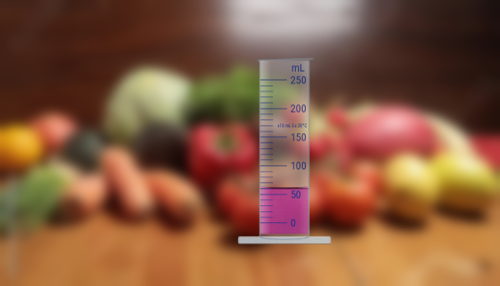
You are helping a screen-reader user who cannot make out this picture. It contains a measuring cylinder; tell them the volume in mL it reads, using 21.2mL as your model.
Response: 60mL
